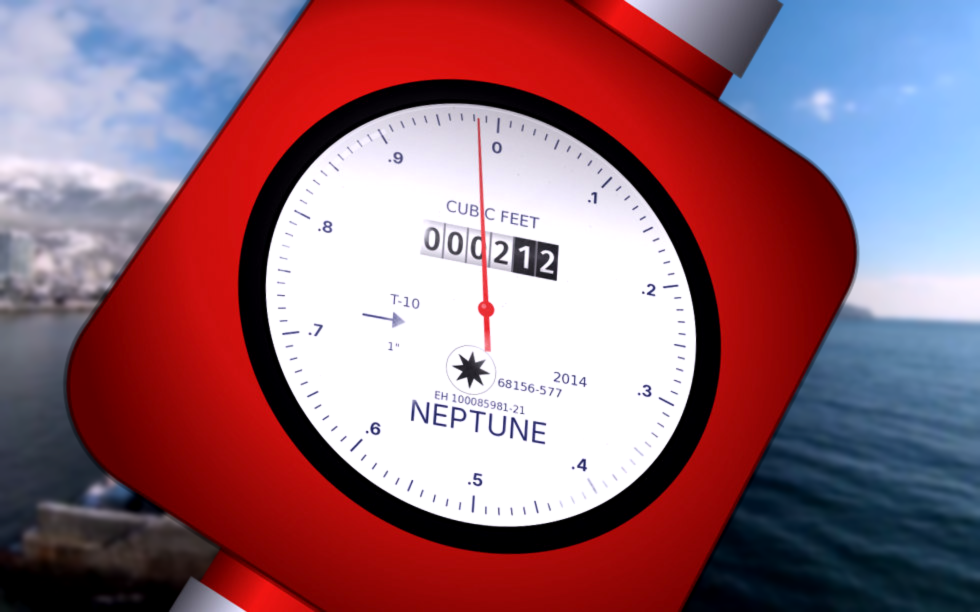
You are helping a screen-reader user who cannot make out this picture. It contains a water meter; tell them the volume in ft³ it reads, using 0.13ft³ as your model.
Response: 211.98ft³
